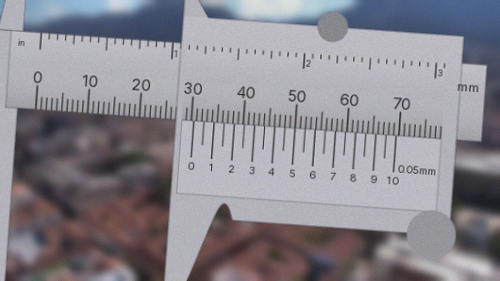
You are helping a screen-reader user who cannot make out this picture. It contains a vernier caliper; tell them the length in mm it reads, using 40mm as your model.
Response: 30.5mm
